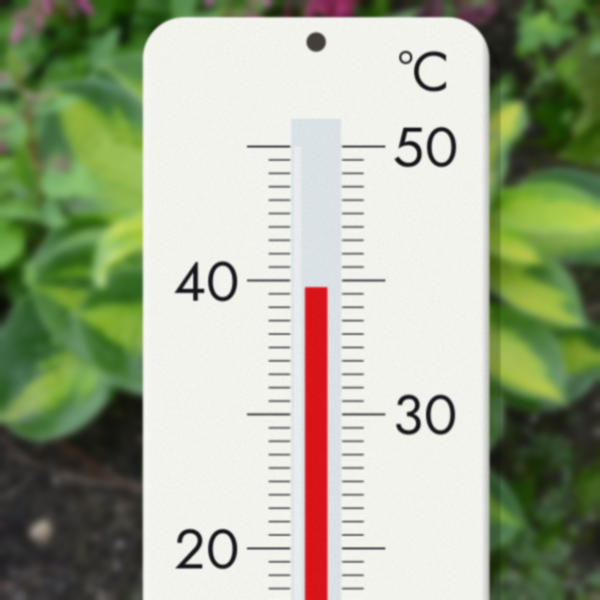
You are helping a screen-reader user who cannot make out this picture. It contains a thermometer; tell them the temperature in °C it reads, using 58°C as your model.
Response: 39.5°C
